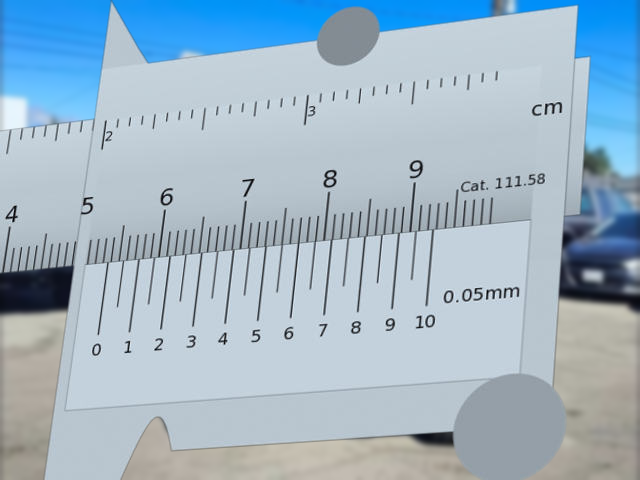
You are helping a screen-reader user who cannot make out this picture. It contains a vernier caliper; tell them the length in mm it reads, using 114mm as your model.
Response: 53.6mm
